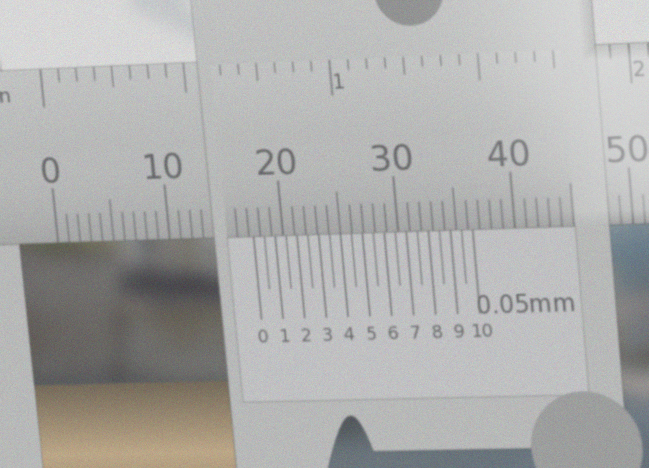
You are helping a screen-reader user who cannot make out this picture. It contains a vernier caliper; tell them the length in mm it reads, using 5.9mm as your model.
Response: 17.4mm
